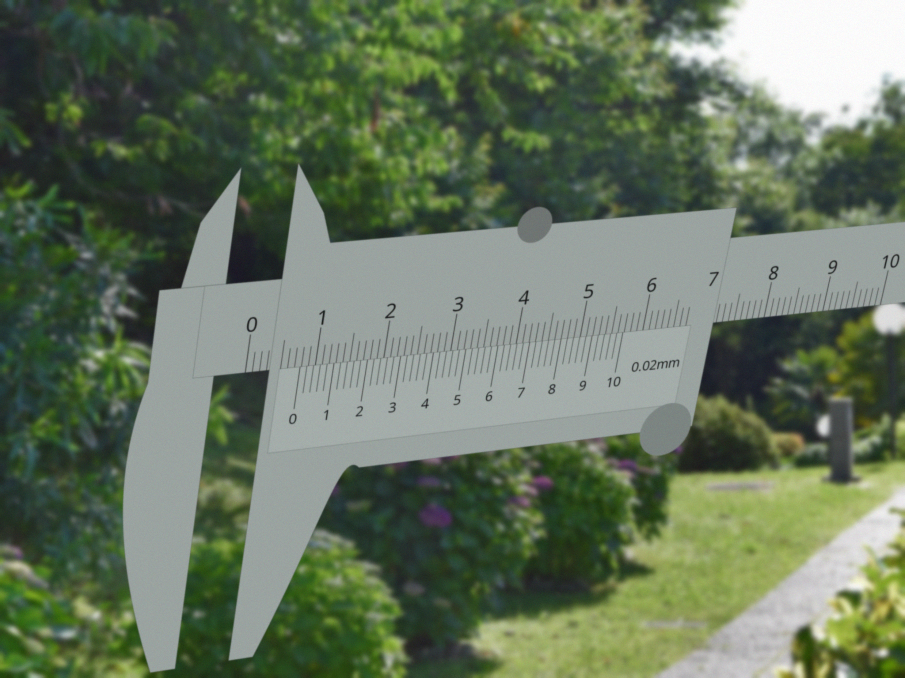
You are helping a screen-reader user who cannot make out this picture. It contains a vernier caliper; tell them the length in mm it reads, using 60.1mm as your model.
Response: 7.8mm
